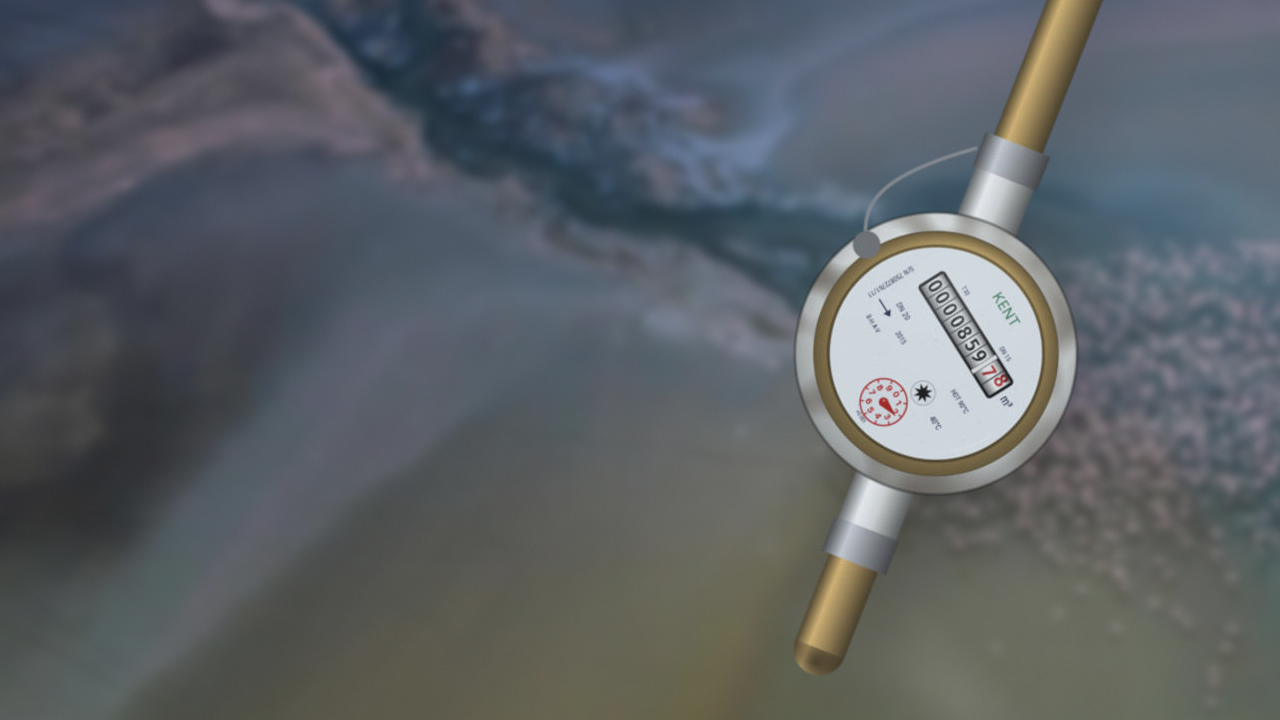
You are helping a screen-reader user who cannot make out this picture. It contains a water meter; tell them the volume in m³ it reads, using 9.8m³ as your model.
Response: 859.782m³
